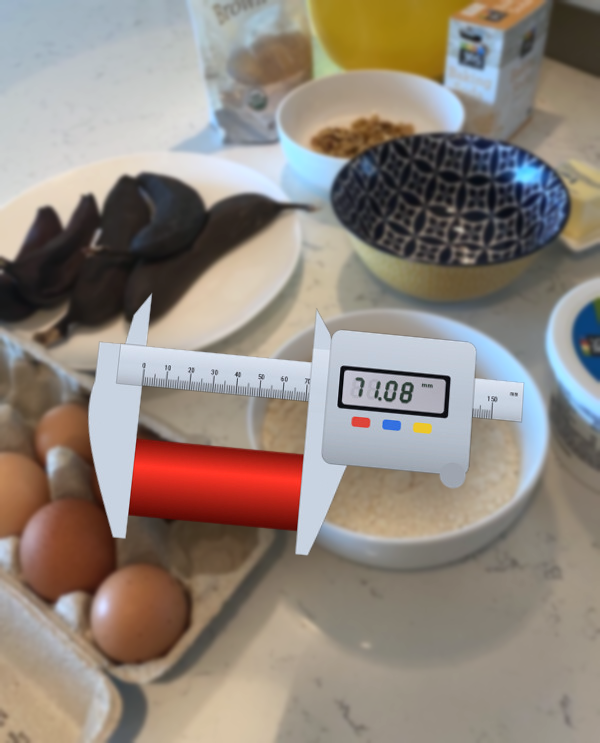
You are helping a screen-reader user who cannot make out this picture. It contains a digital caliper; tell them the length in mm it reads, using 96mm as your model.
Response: 71.08mm
